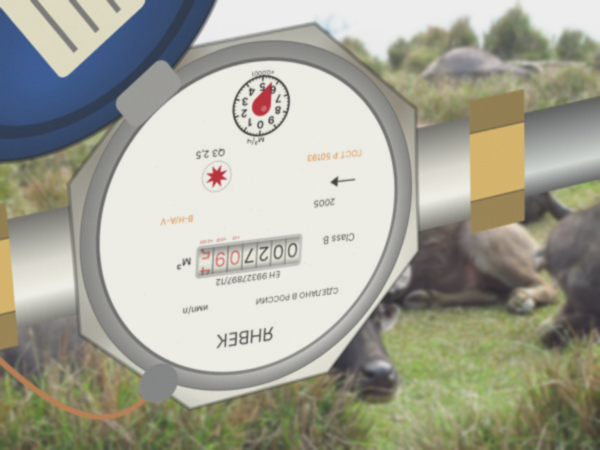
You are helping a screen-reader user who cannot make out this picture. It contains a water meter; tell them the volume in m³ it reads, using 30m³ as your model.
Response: 27.0945m³
